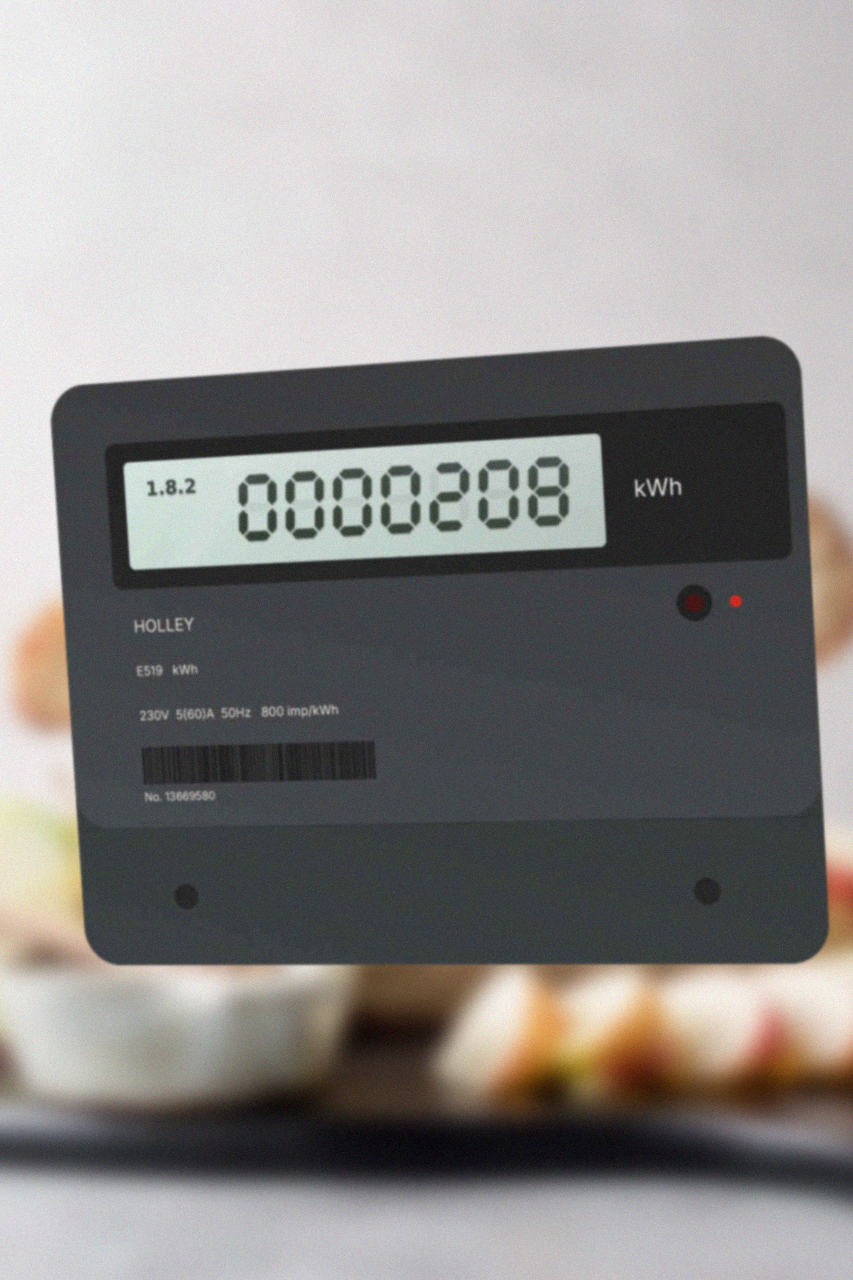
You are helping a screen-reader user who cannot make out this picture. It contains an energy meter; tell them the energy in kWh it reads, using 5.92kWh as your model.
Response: 208kWh
